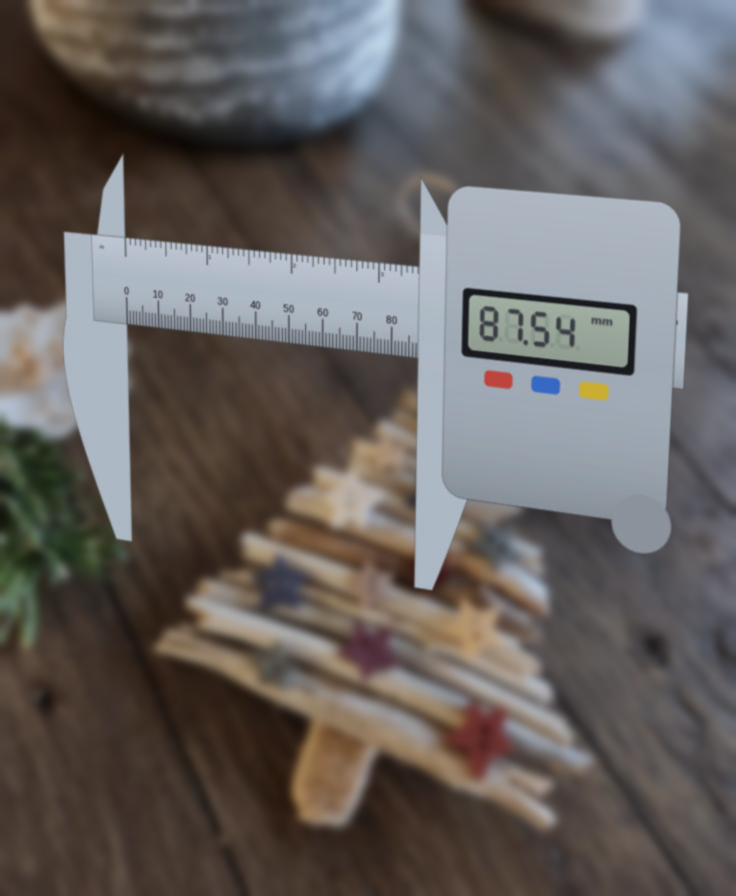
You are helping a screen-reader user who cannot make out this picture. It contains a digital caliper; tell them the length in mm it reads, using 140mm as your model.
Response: 87.54mm
